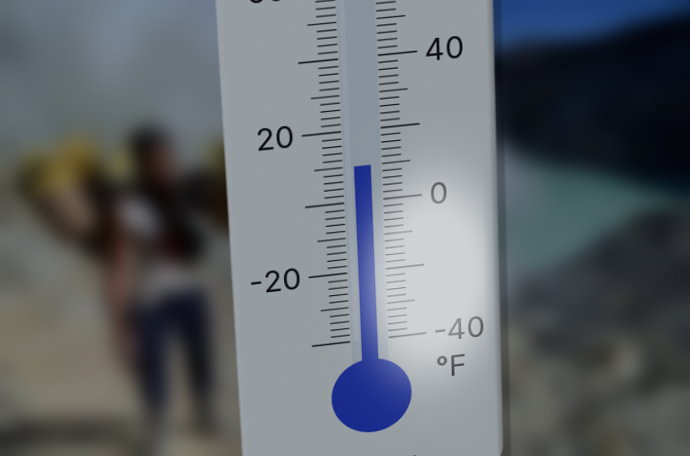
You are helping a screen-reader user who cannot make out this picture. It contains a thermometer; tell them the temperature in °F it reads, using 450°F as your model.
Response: 10°F
